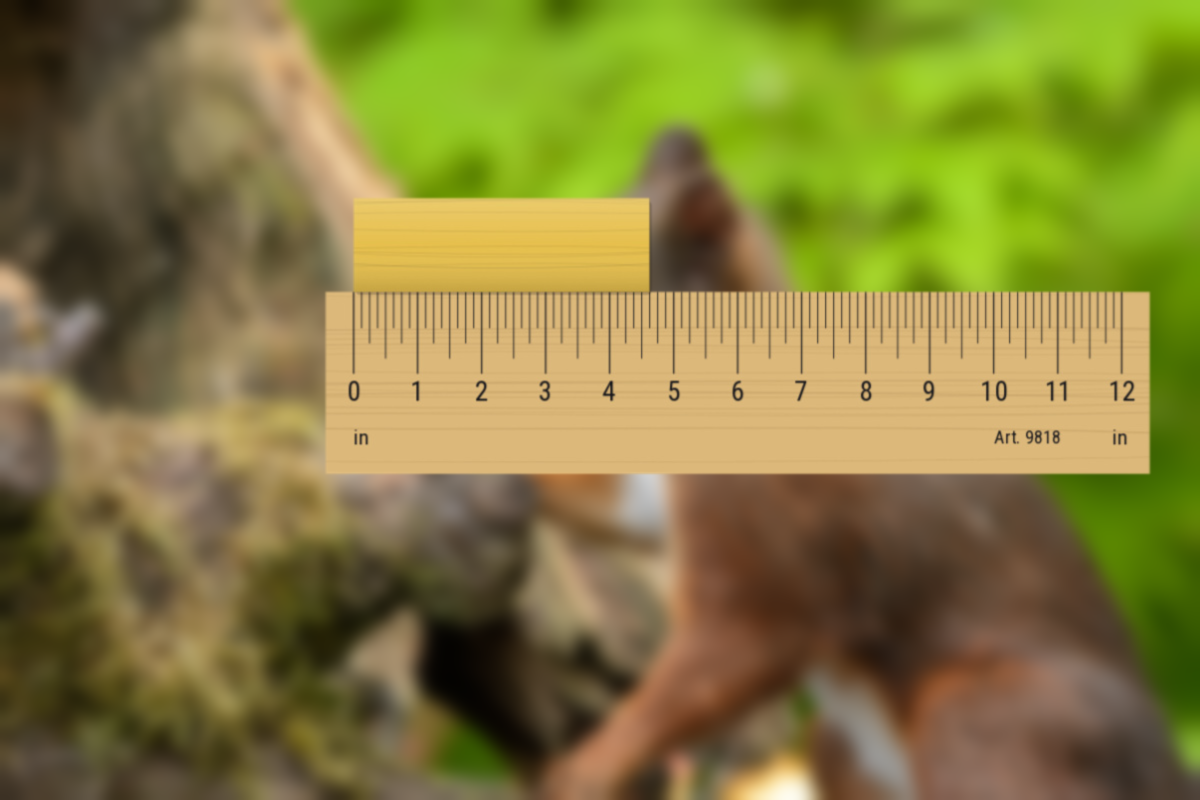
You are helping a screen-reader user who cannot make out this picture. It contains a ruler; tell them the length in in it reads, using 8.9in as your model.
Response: 4.625in
